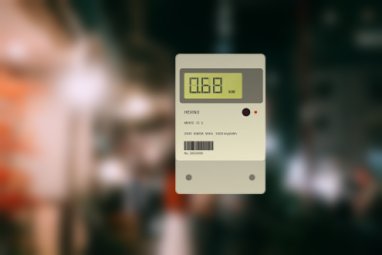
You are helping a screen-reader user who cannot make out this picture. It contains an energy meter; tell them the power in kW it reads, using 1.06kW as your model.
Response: 0.68kW
